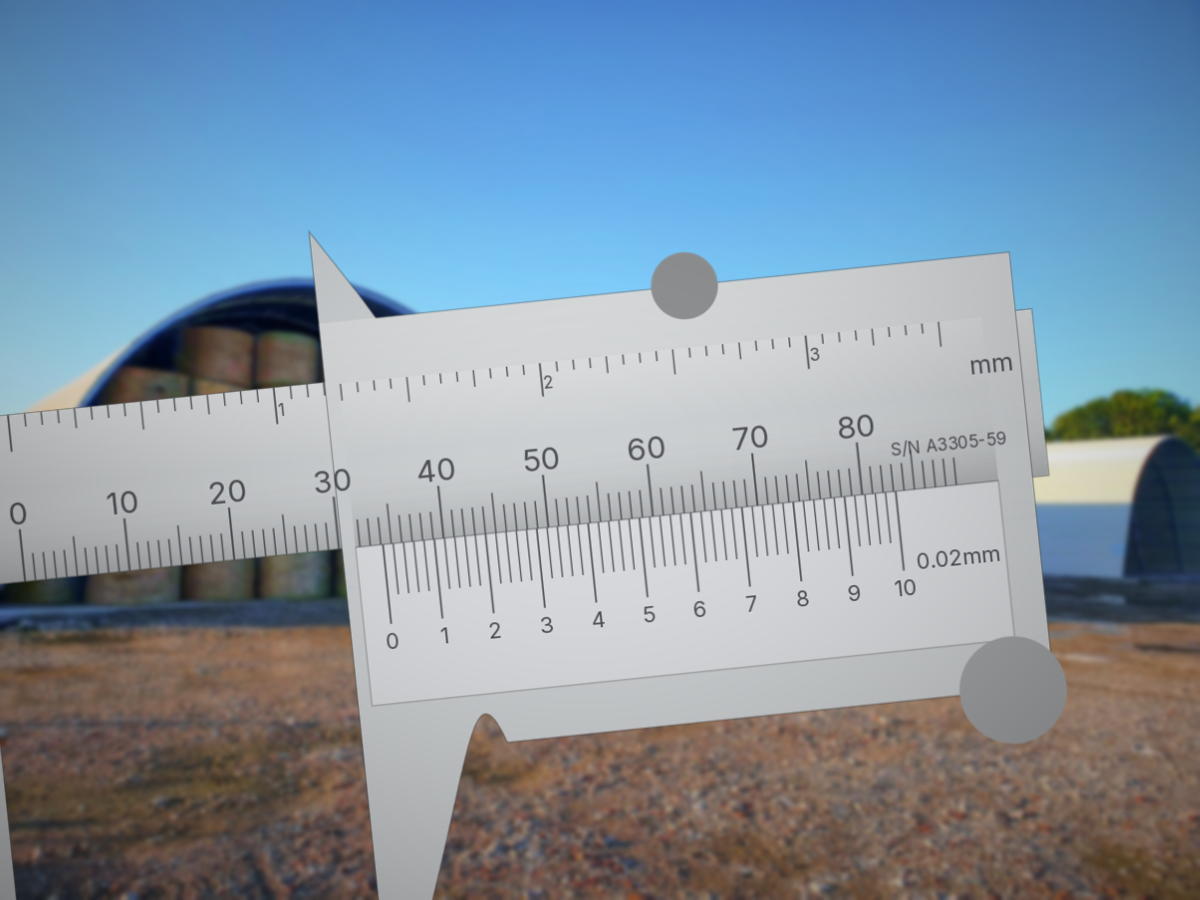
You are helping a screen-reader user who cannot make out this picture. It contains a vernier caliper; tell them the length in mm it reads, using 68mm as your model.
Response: 34.2mm
